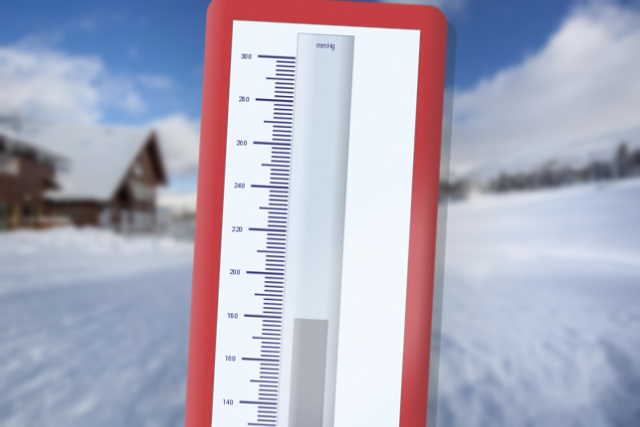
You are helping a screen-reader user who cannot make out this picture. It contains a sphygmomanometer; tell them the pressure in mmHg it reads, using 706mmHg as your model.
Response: 180mmHg
